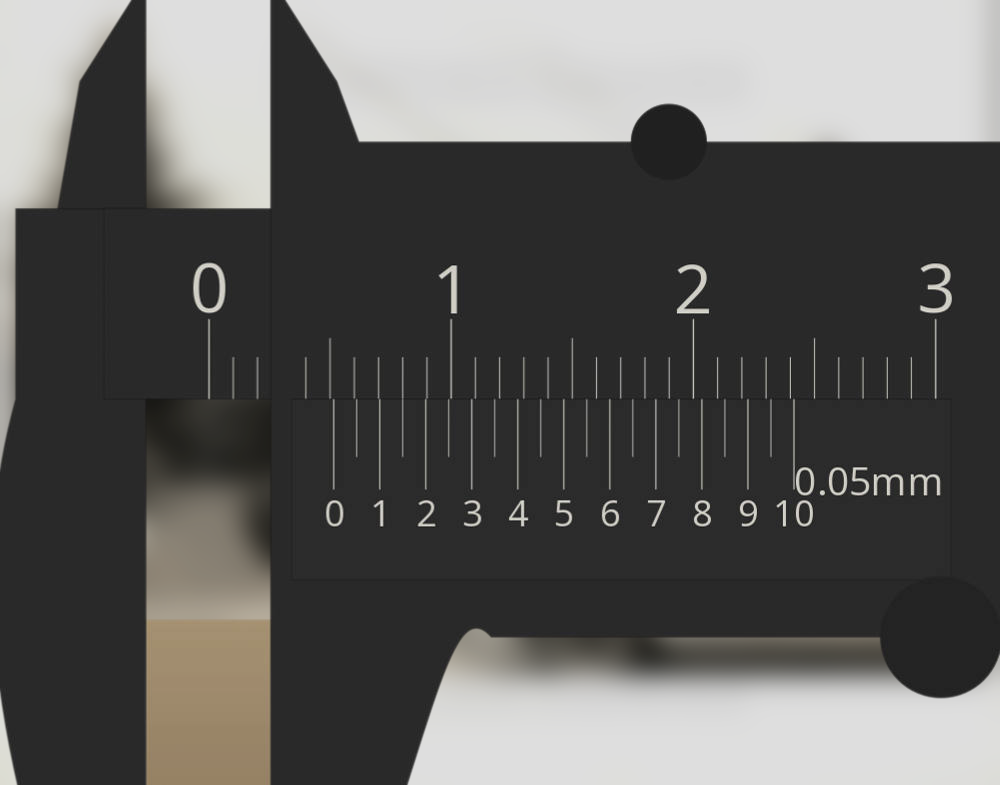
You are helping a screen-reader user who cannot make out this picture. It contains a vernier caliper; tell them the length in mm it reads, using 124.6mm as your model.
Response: 5.15mm
